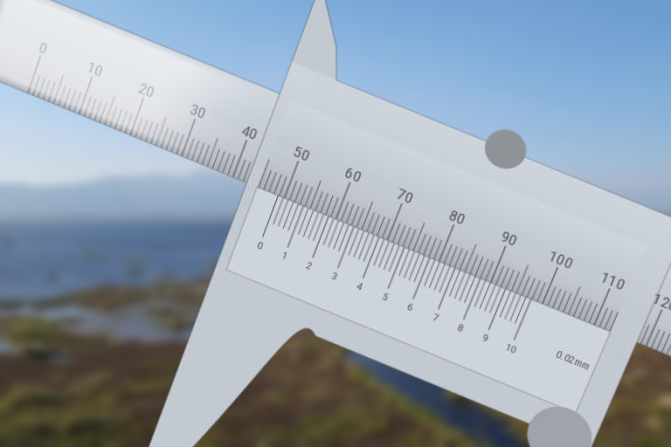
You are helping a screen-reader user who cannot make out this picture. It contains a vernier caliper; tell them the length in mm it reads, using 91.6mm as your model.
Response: 48.8mm
